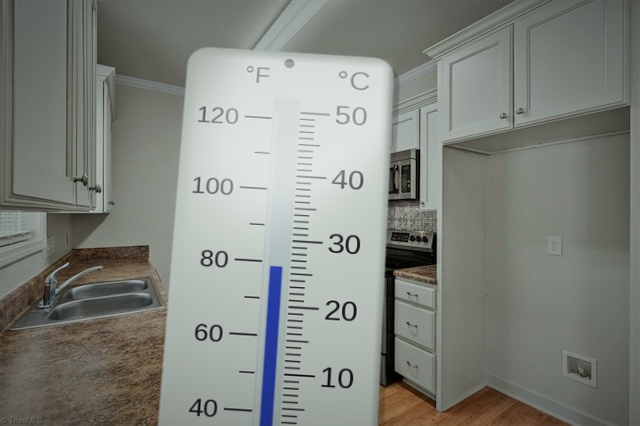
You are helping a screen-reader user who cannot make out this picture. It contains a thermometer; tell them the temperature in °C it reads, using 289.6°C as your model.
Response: 26°C
